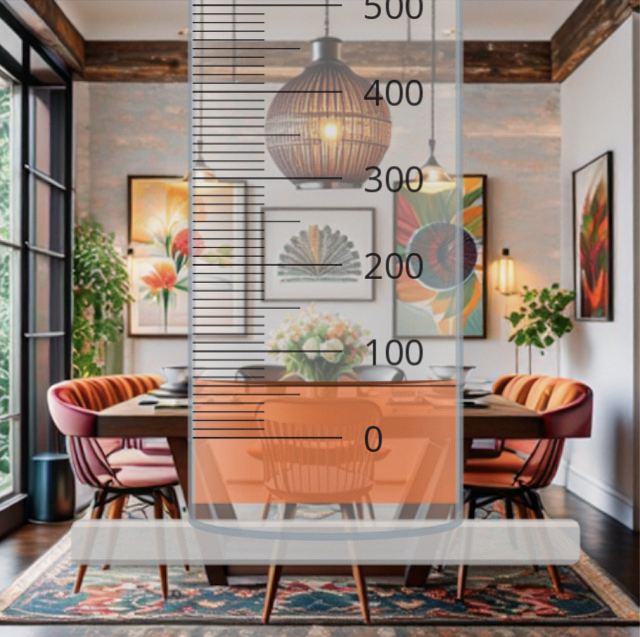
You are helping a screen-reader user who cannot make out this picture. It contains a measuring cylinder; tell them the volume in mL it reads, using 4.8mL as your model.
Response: 60mL
